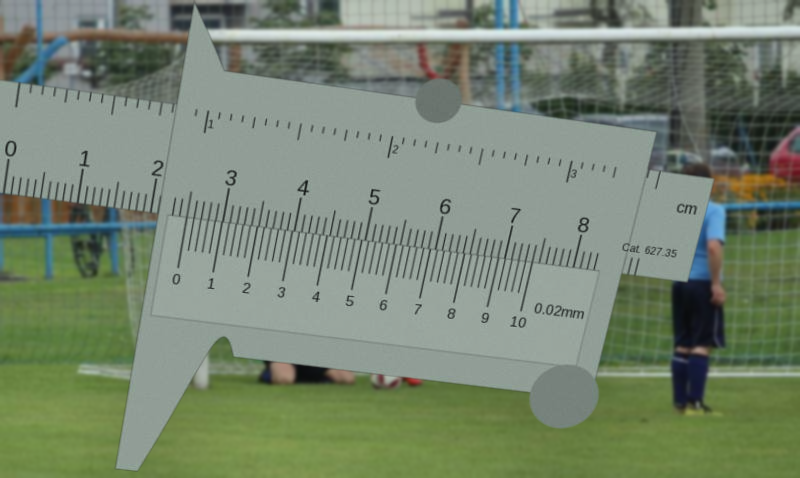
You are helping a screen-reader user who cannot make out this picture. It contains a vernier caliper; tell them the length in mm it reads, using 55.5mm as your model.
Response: 25.0mm
